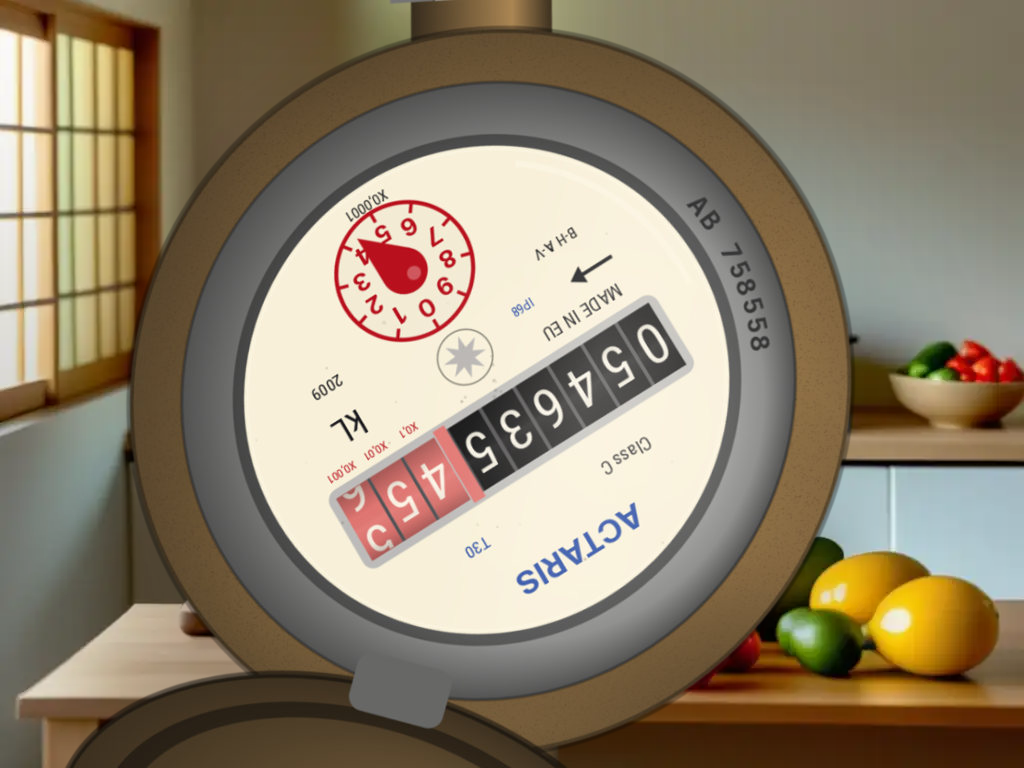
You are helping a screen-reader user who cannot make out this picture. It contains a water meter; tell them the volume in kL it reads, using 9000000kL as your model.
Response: 54635.4554kL
